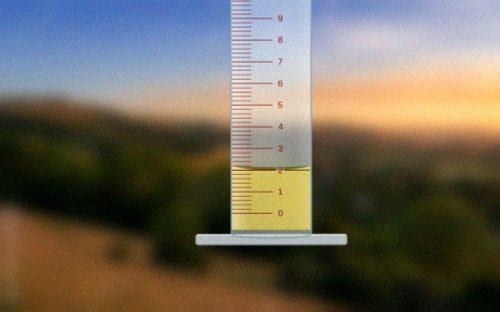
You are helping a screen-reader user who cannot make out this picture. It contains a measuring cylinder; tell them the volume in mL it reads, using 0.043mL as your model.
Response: 2mL
